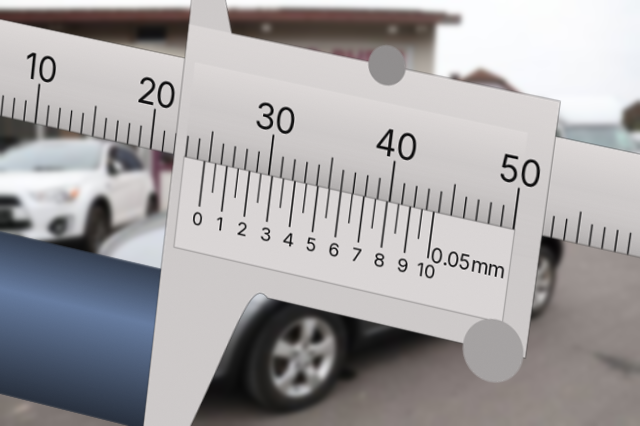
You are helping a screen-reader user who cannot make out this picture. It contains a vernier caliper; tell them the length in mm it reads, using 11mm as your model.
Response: 24.6mm
